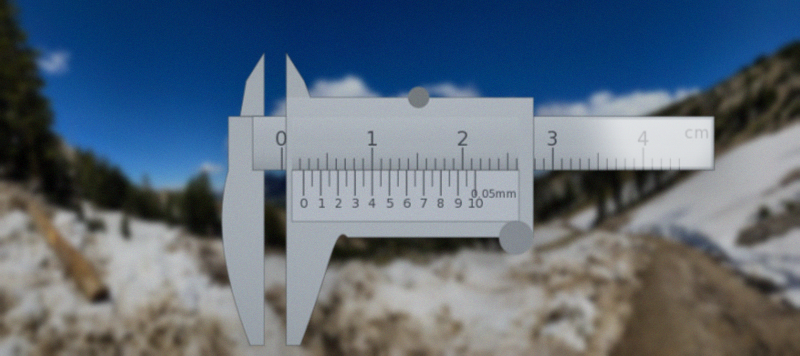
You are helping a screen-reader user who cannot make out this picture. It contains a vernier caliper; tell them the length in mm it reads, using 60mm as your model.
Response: 2.4mm
